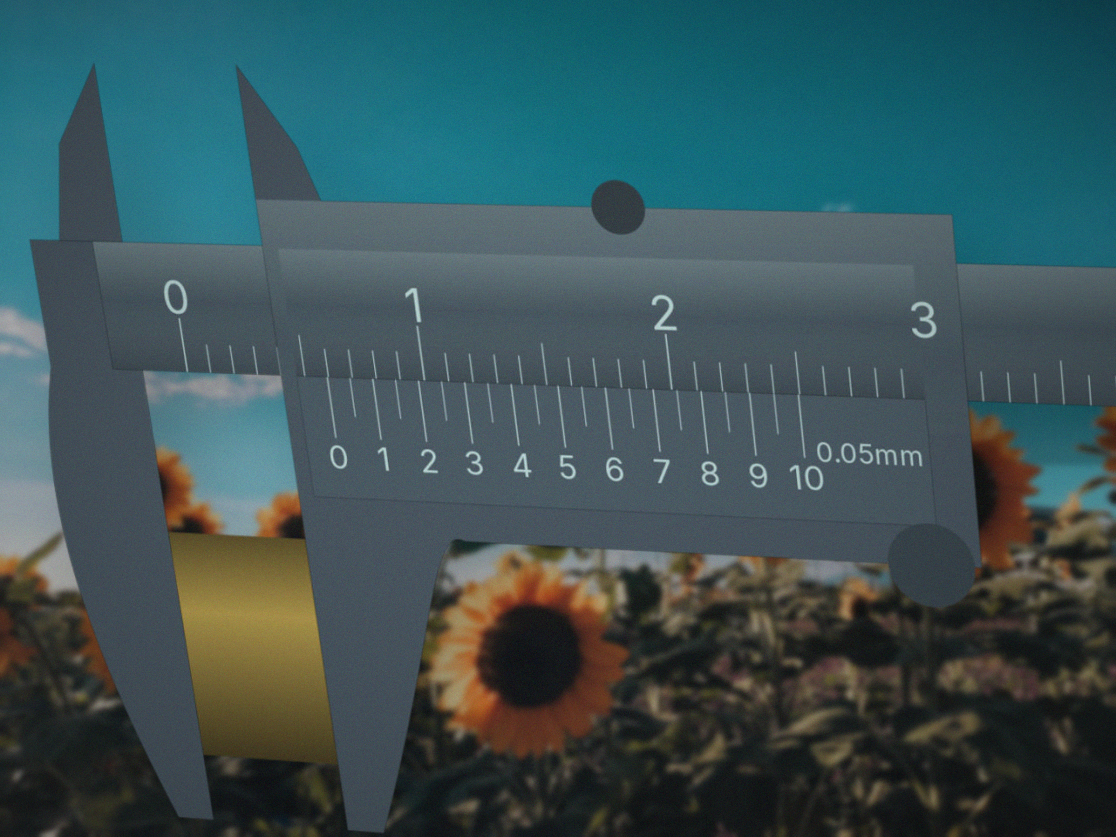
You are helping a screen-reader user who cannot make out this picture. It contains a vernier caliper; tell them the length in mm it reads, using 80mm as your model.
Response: 5.95mm
